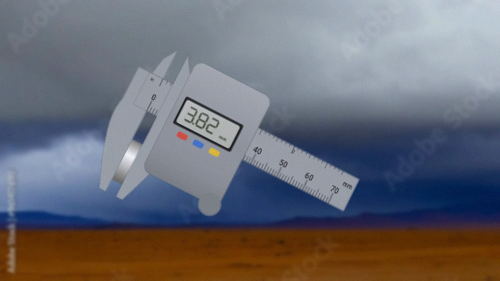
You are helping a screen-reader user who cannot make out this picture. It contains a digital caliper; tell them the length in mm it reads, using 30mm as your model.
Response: 3.82mm
